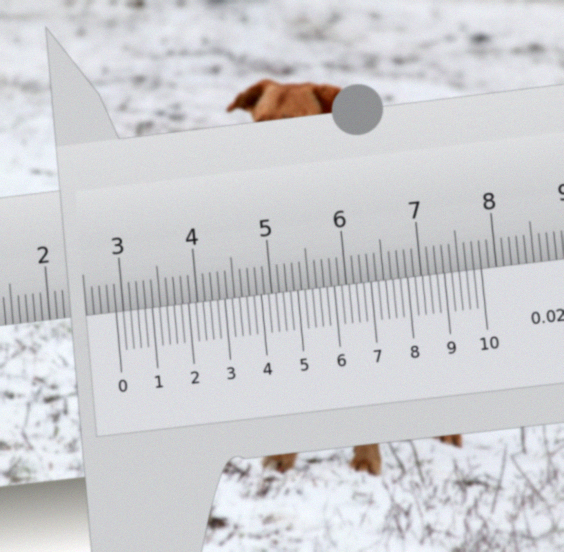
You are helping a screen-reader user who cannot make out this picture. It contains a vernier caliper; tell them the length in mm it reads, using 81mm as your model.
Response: 29.0mm
